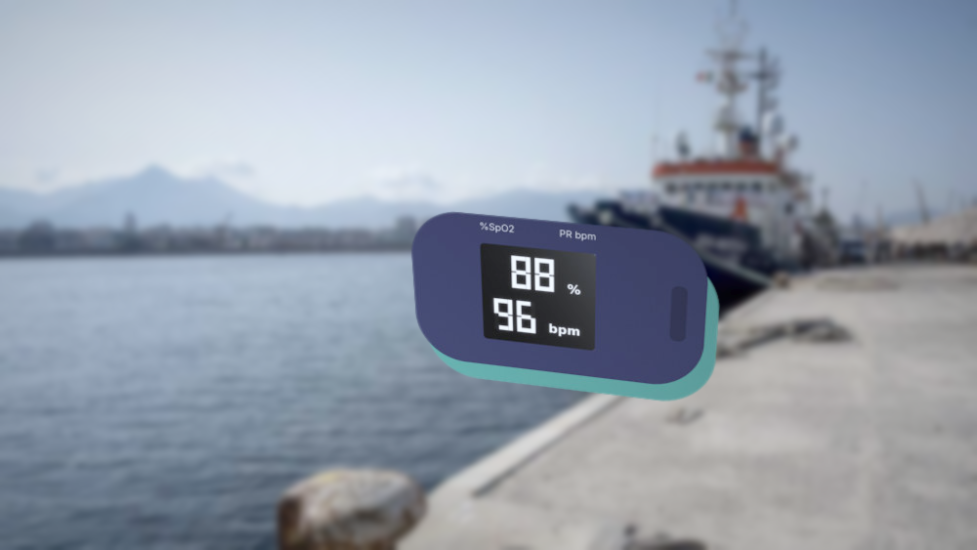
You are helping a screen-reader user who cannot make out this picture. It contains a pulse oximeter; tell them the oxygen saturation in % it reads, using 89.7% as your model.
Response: 88%
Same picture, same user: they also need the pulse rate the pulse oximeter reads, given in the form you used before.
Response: 96bpm
